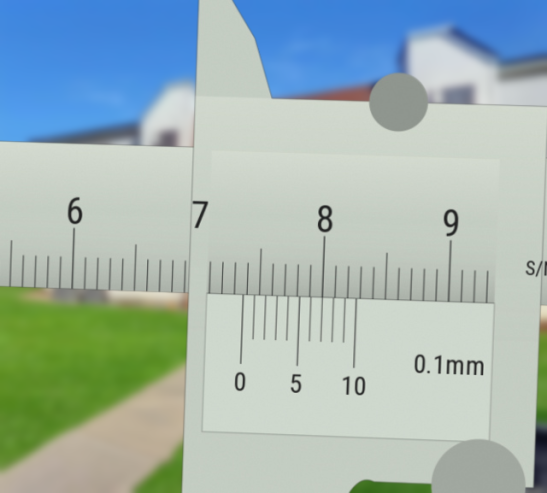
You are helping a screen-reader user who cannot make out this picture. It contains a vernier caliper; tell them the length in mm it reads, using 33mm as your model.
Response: 73.7mm
